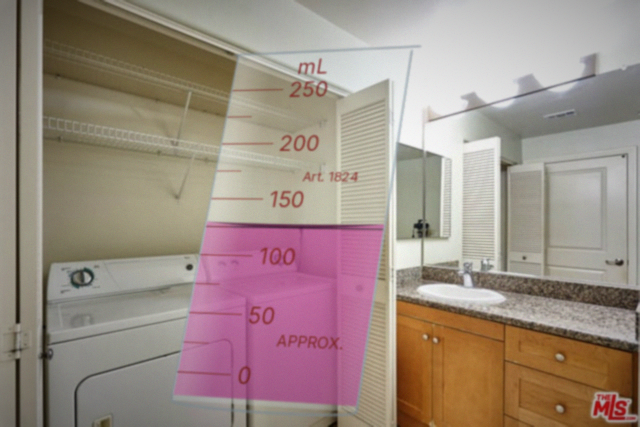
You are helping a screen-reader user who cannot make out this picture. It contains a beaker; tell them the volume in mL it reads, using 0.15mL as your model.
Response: 125mL
